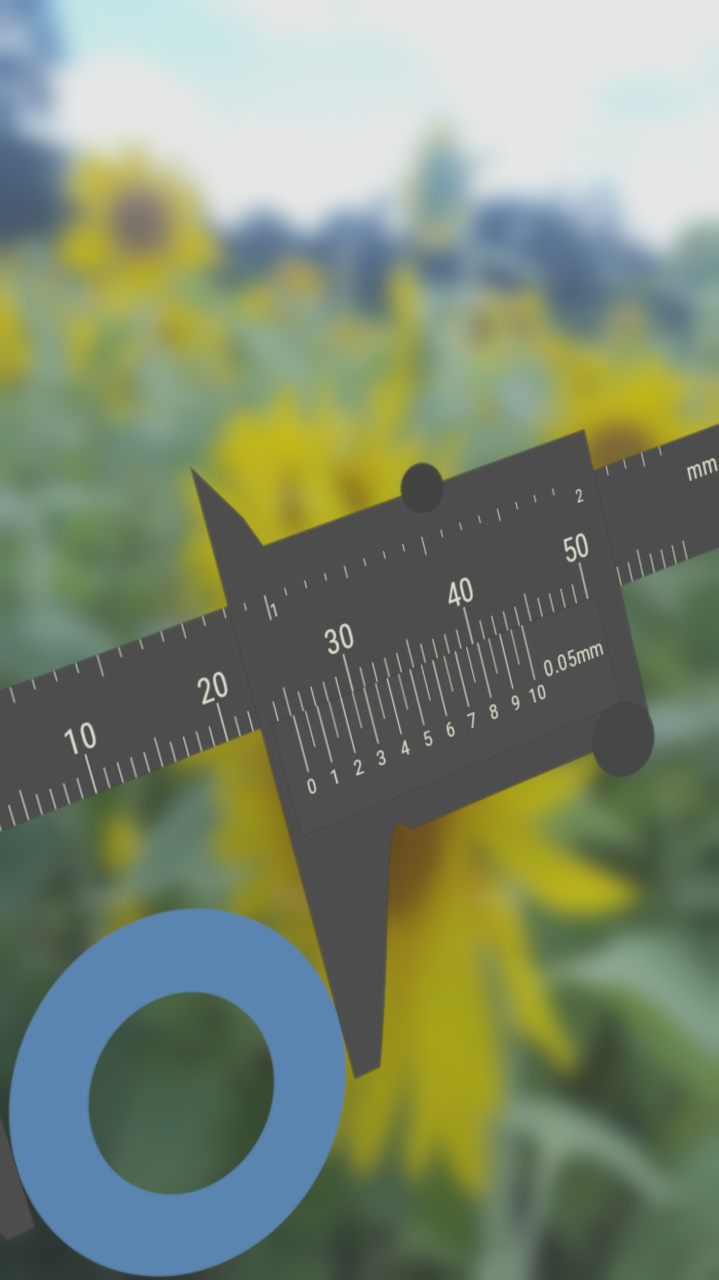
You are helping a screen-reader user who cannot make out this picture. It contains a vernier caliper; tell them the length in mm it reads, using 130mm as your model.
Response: 25.2mm
